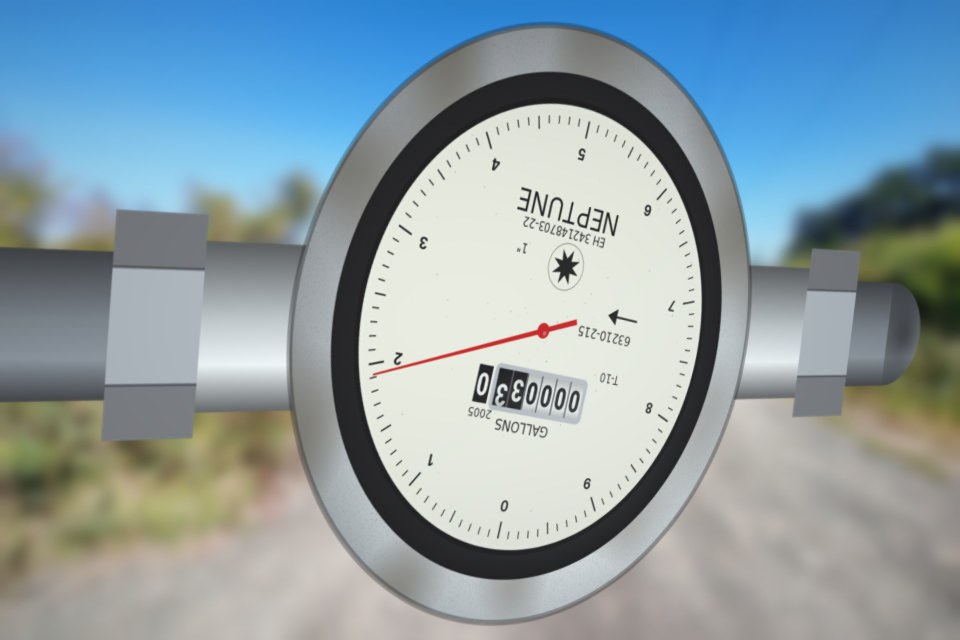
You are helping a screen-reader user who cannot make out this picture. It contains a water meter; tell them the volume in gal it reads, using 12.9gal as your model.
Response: 331.9gal
